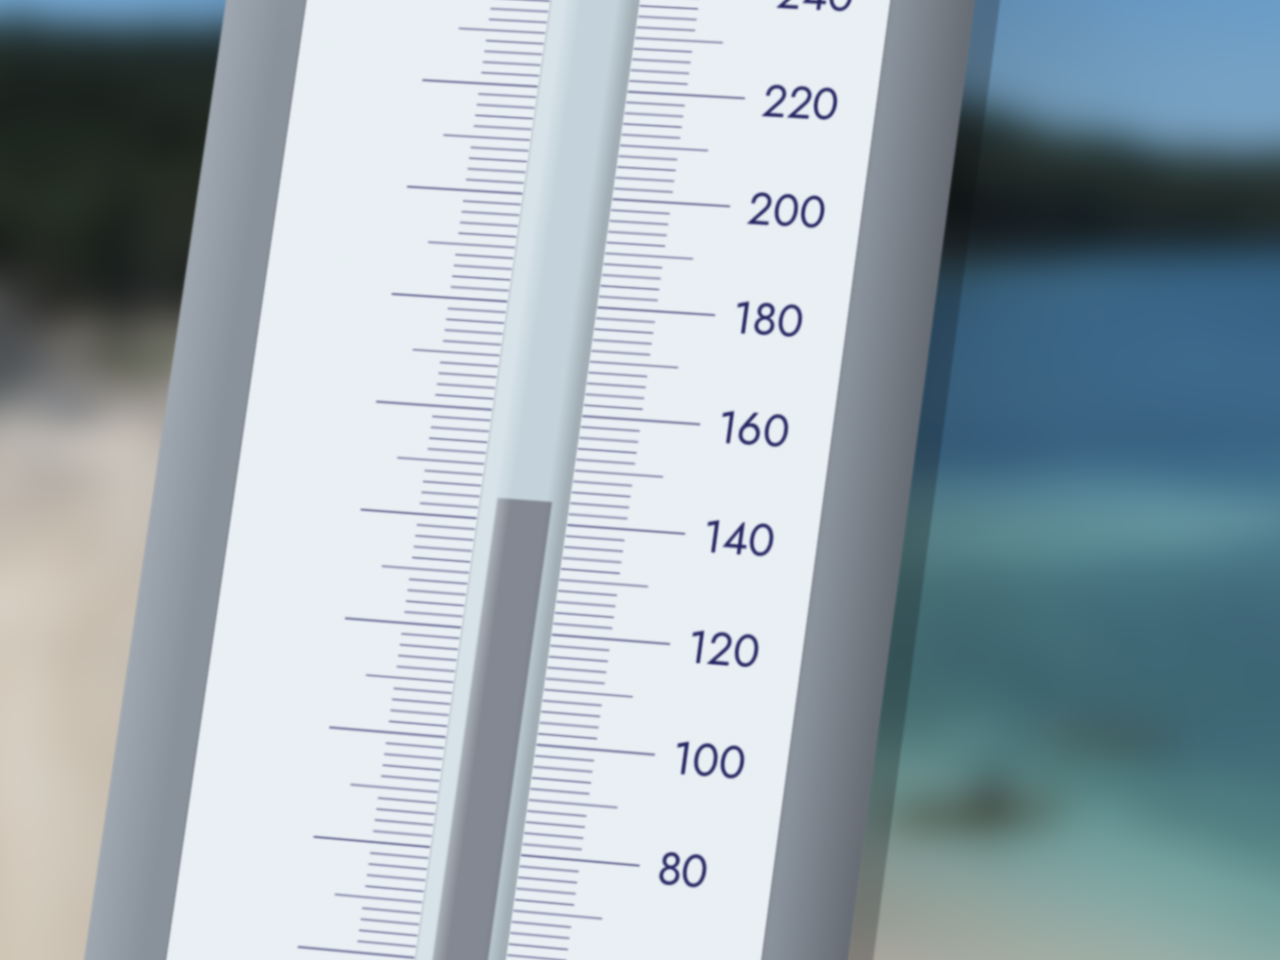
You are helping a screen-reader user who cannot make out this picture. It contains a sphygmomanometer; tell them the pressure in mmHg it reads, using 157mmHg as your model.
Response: 144mmHg
